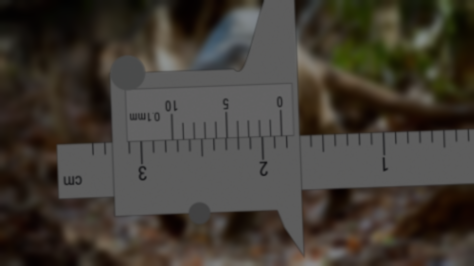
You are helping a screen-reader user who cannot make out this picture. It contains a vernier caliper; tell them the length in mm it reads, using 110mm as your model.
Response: 18.4mm
